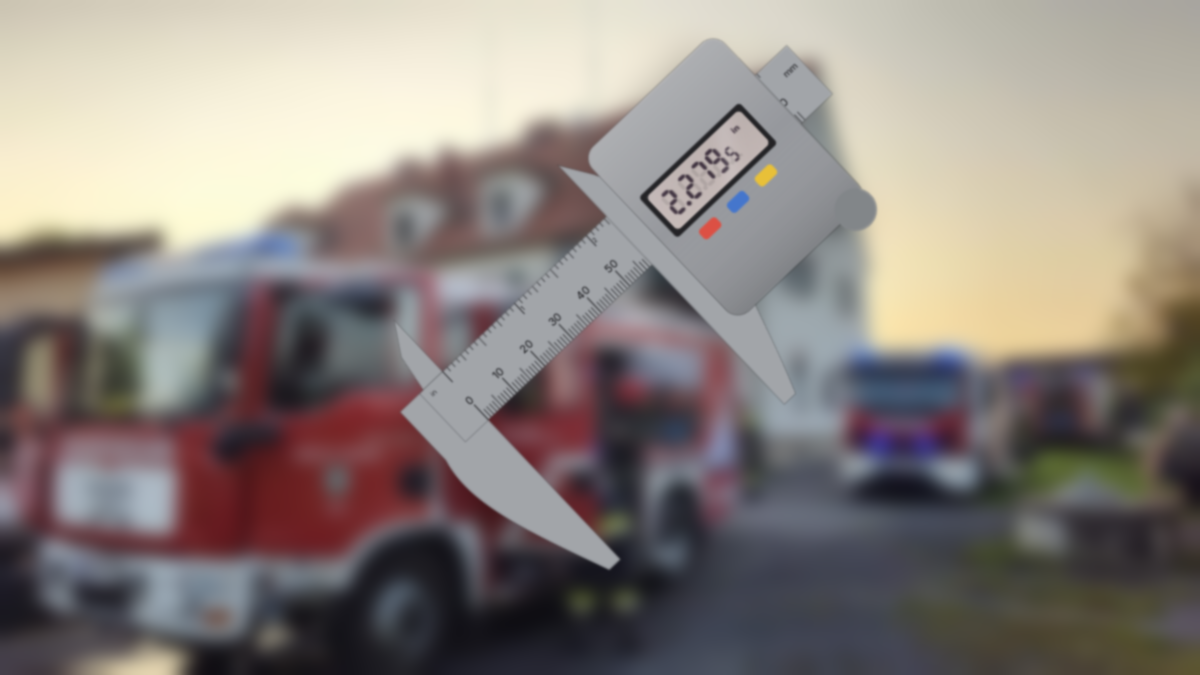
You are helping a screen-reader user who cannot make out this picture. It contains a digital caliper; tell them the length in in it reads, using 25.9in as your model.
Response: 2.2795in
